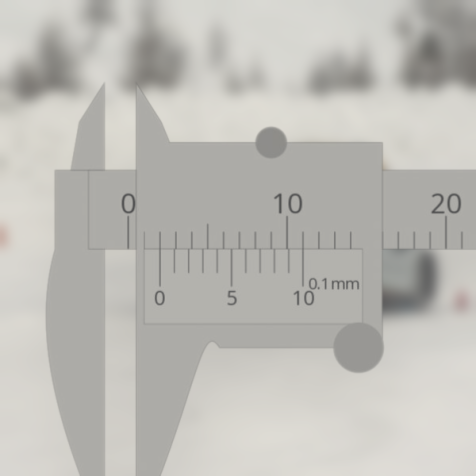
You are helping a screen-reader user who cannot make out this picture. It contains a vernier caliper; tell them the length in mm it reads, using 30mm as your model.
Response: 2.0mm
